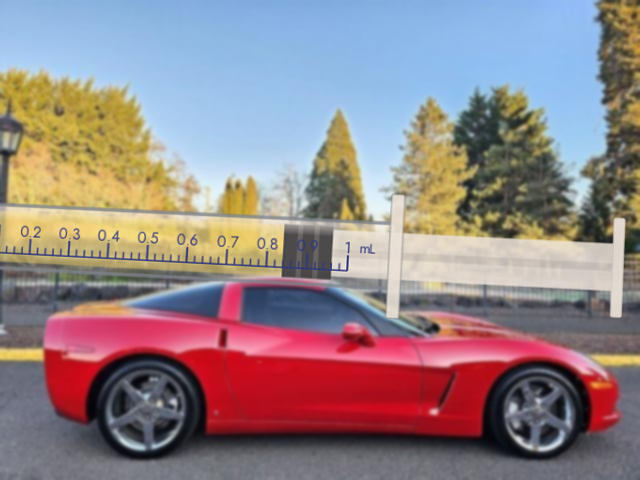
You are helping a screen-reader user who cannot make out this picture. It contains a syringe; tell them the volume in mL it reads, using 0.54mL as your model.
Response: 0.84mL
